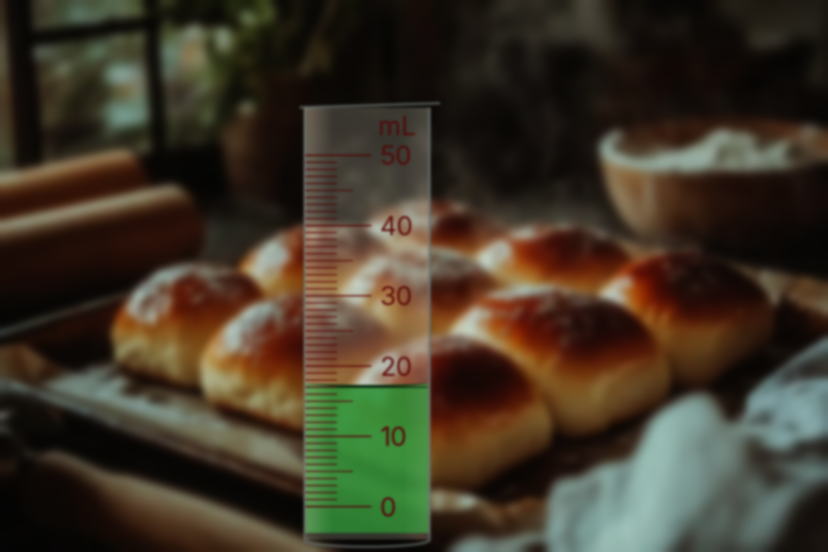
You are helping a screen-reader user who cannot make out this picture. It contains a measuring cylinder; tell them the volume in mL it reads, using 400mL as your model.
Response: 17mL
